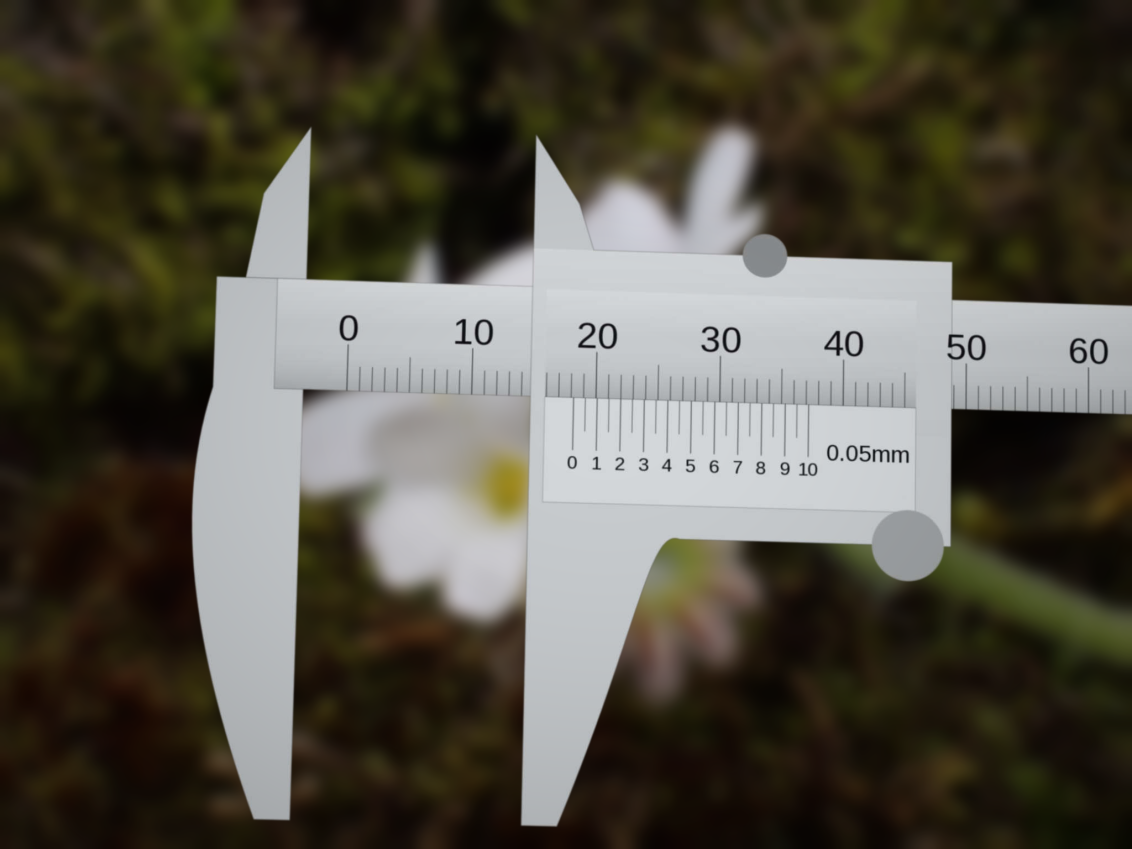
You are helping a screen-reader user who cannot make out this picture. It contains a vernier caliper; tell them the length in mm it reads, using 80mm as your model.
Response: 18.2mm
